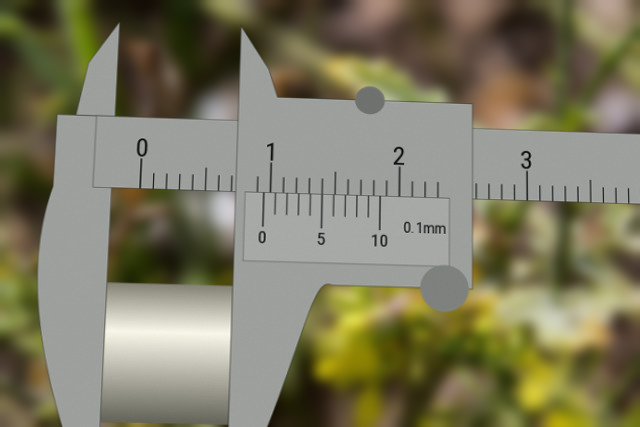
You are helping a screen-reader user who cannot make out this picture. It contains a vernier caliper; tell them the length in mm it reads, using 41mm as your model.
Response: 9.5mm
